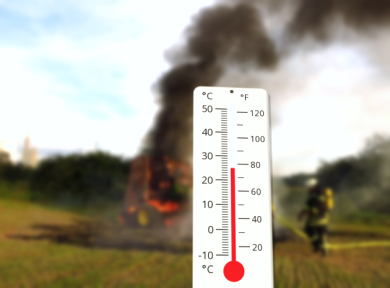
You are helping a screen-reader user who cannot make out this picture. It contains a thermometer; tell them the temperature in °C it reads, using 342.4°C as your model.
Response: 25°C
